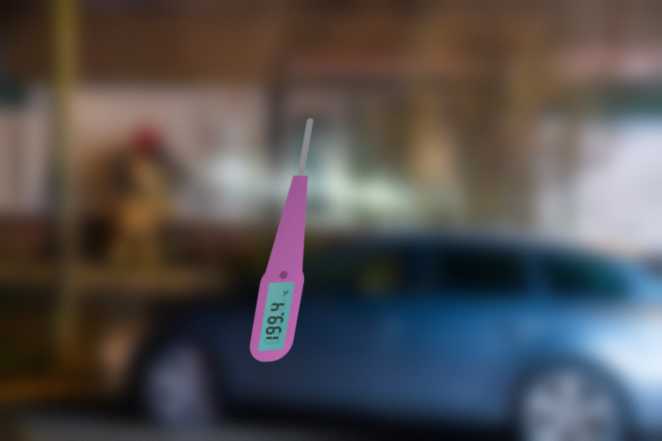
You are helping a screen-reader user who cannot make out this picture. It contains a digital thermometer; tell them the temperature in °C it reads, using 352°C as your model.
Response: 199.4°C
